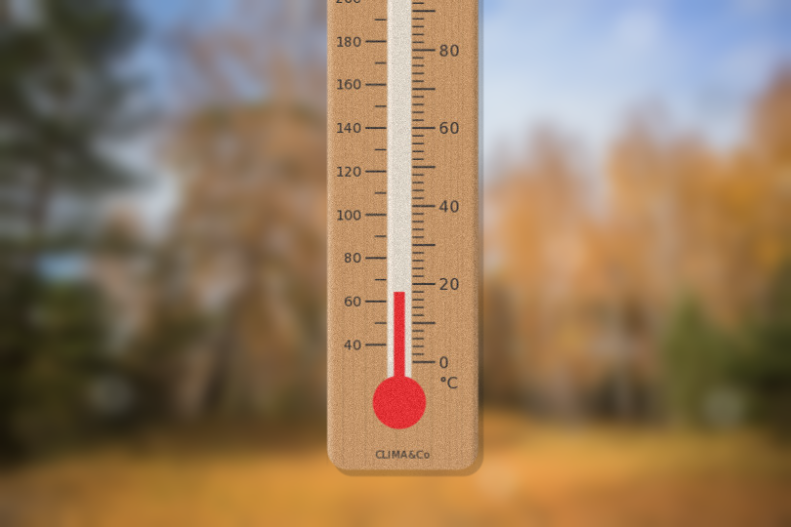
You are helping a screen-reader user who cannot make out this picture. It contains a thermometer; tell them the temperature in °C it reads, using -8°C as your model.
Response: 18°C
